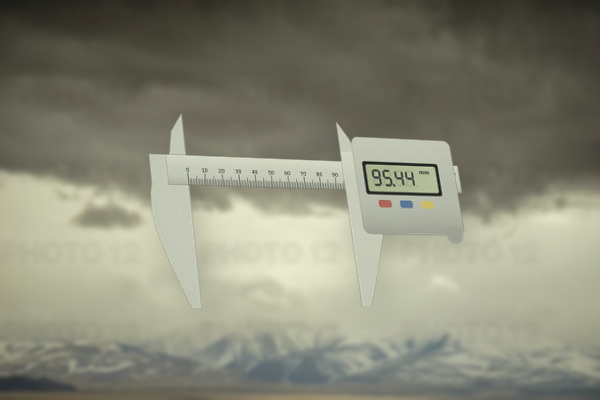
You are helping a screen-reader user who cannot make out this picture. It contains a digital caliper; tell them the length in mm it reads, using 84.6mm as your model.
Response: 95.44mm
